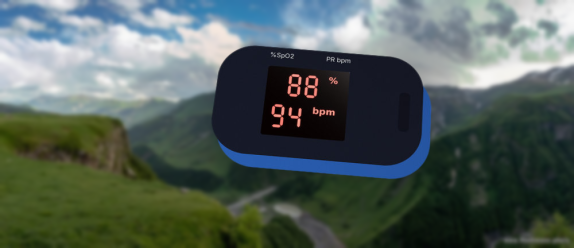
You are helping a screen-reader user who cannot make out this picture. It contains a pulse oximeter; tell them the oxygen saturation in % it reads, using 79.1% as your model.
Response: 88%
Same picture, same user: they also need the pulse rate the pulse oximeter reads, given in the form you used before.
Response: 94bpm
